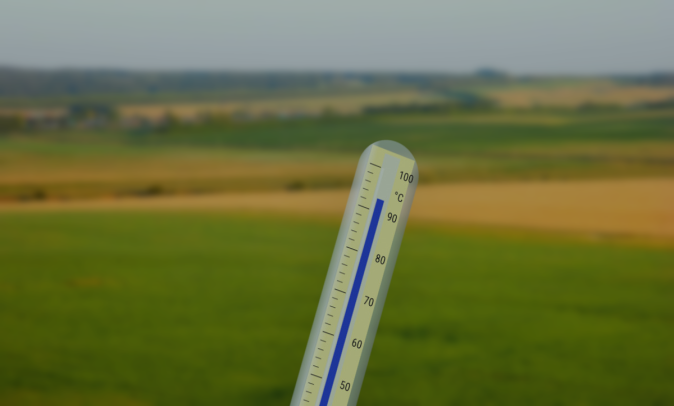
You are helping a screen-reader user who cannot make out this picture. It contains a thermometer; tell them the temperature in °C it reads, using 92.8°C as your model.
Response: 93°C
